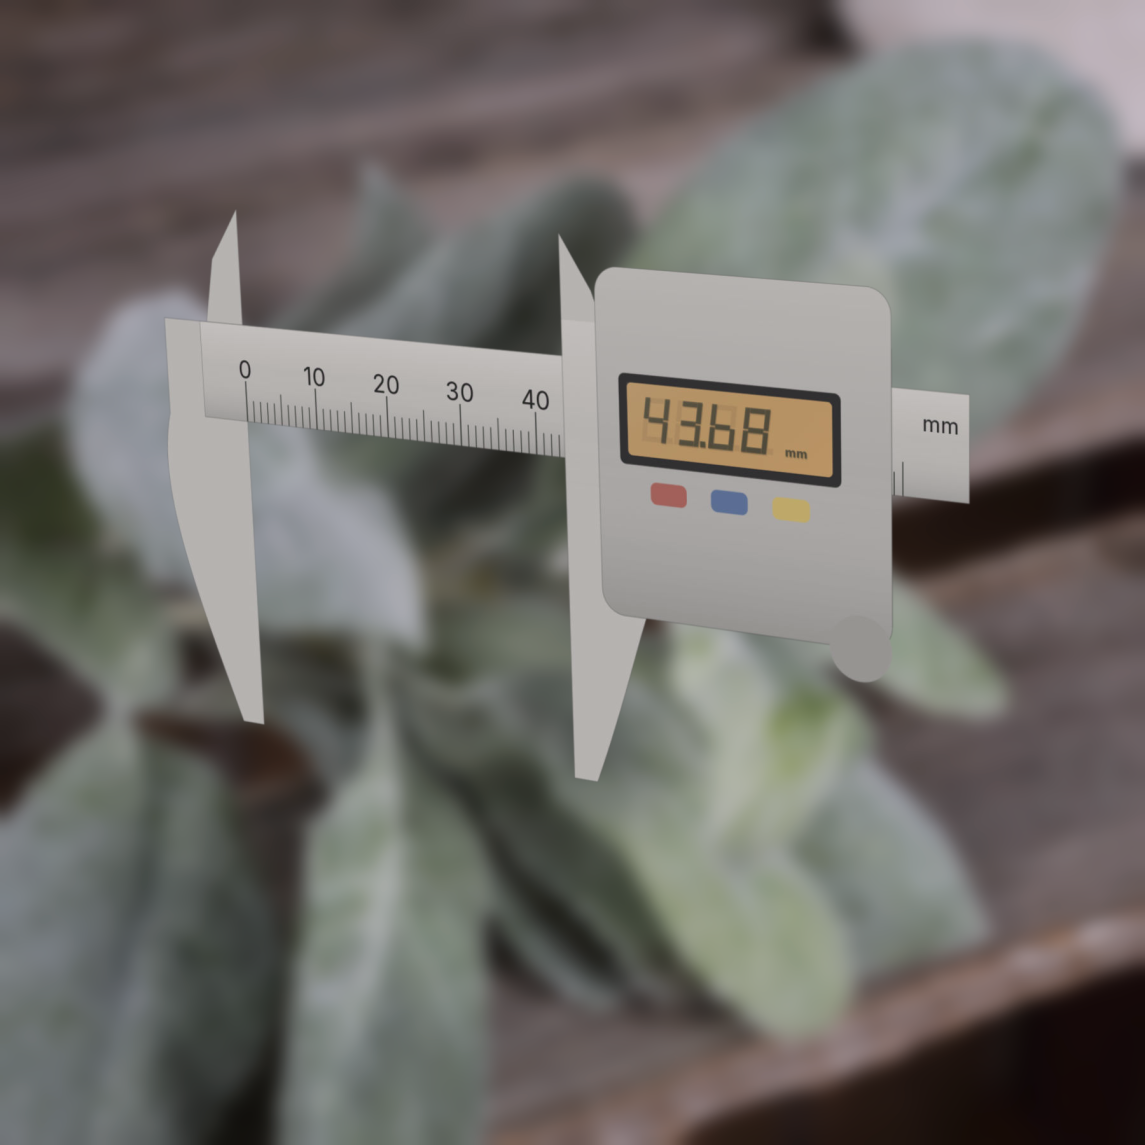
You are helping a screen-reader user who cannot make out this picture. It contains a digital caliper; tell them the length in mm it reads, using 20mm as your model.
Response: 43.68mm
